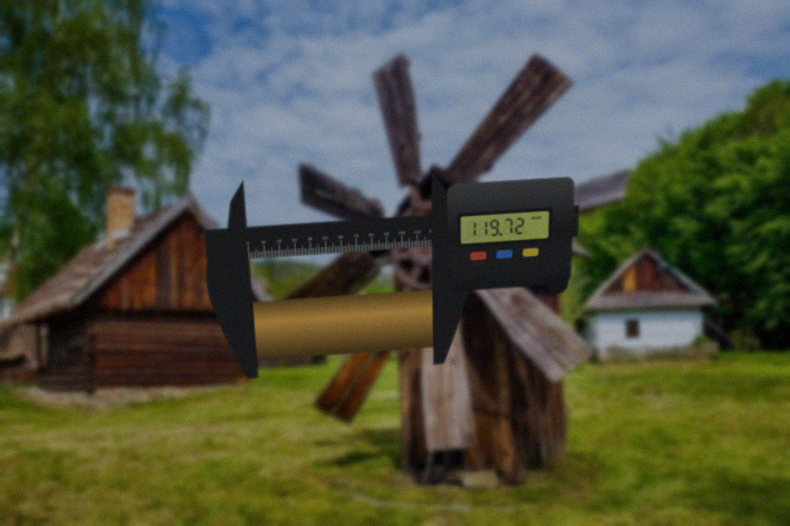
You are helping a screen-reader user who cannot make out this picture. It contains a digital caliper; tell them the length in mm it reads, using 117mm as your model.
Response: 119.72mm
